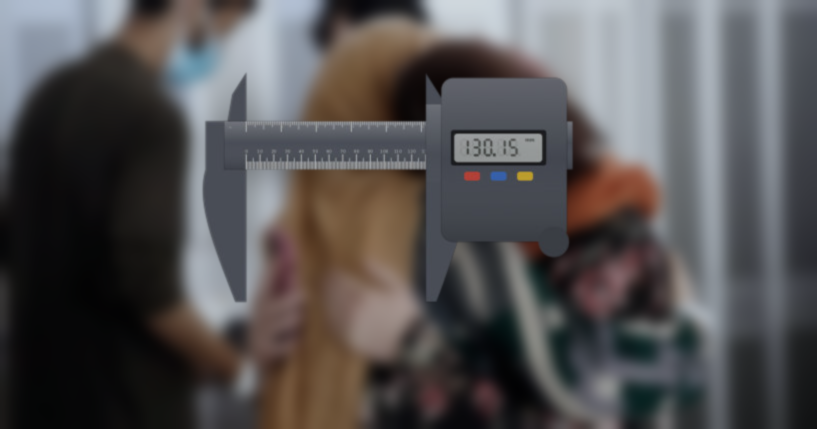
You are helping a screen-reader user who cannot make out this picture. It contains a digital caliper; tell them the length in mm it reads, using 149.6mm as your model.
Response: 130.15mm
